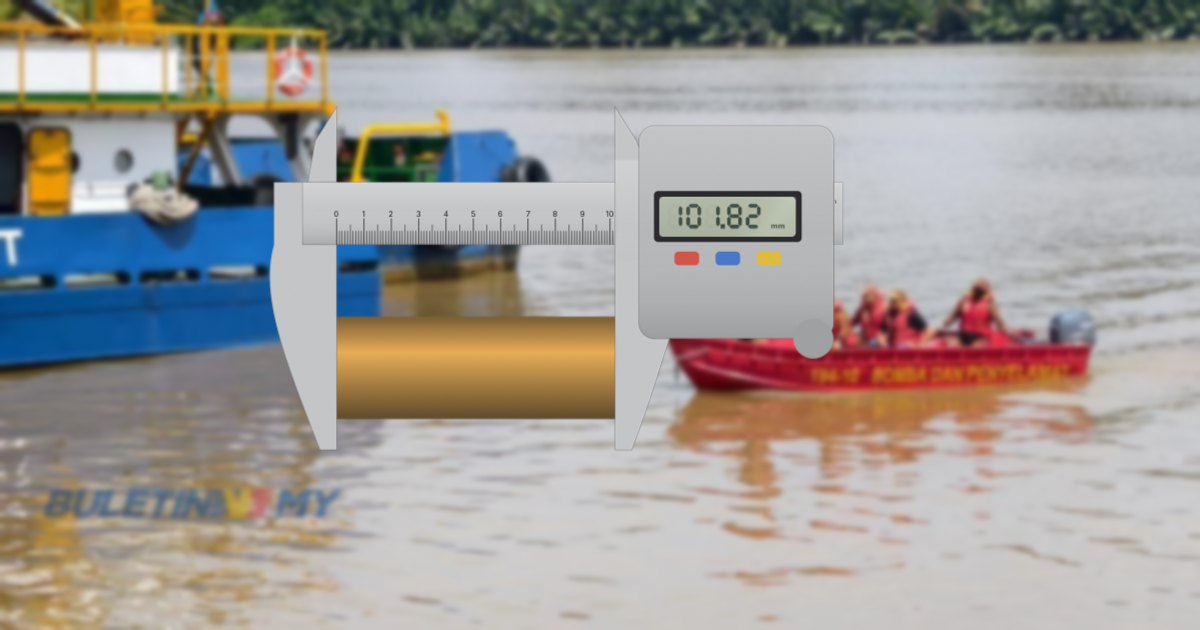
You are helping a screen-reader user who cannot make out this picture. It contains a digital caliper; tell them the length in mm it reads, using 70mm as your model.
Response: 101.82mm
